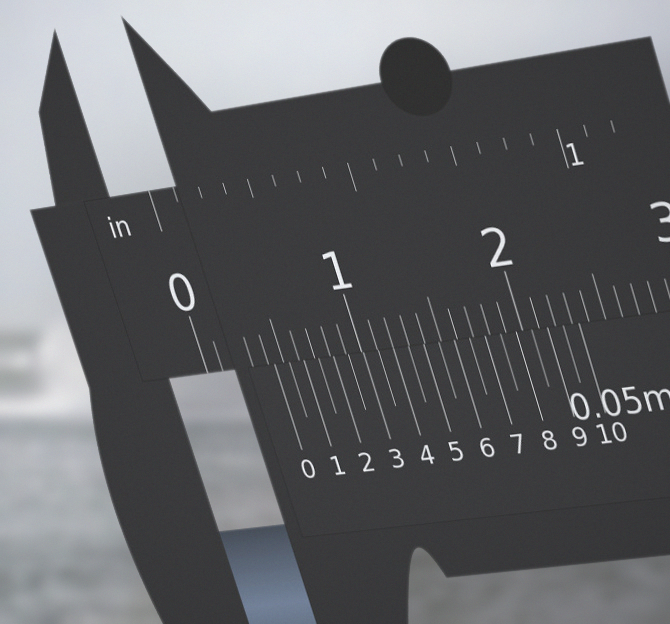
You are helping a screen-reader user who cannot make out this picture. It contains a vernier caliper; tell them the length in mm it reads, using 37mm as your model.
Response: 4.4mm
